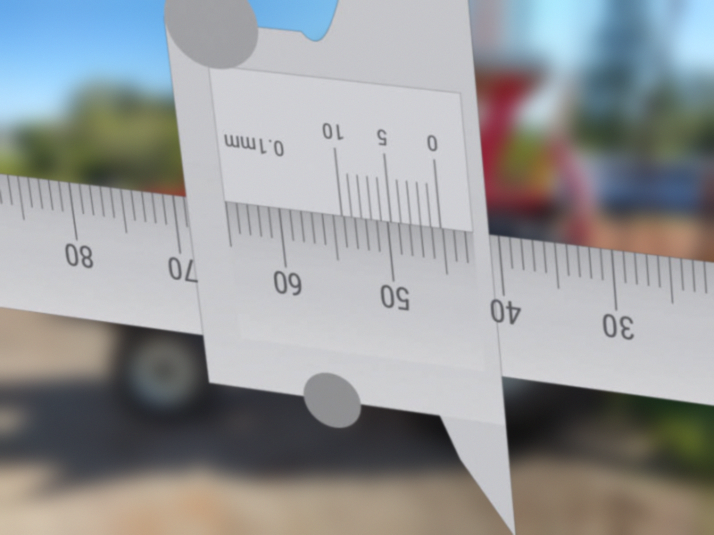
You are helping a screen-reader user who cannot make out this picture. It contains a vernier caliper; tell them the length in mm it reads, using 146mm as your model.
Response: 45.2mm
